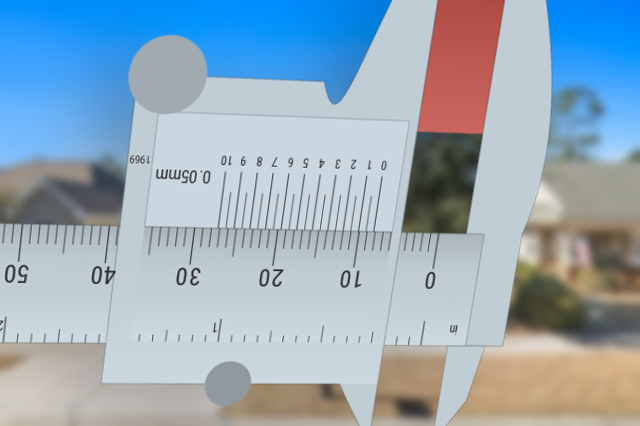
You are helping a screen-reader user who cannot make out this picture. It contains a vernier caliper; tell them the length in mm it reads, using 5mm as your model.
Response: 8.2mm
